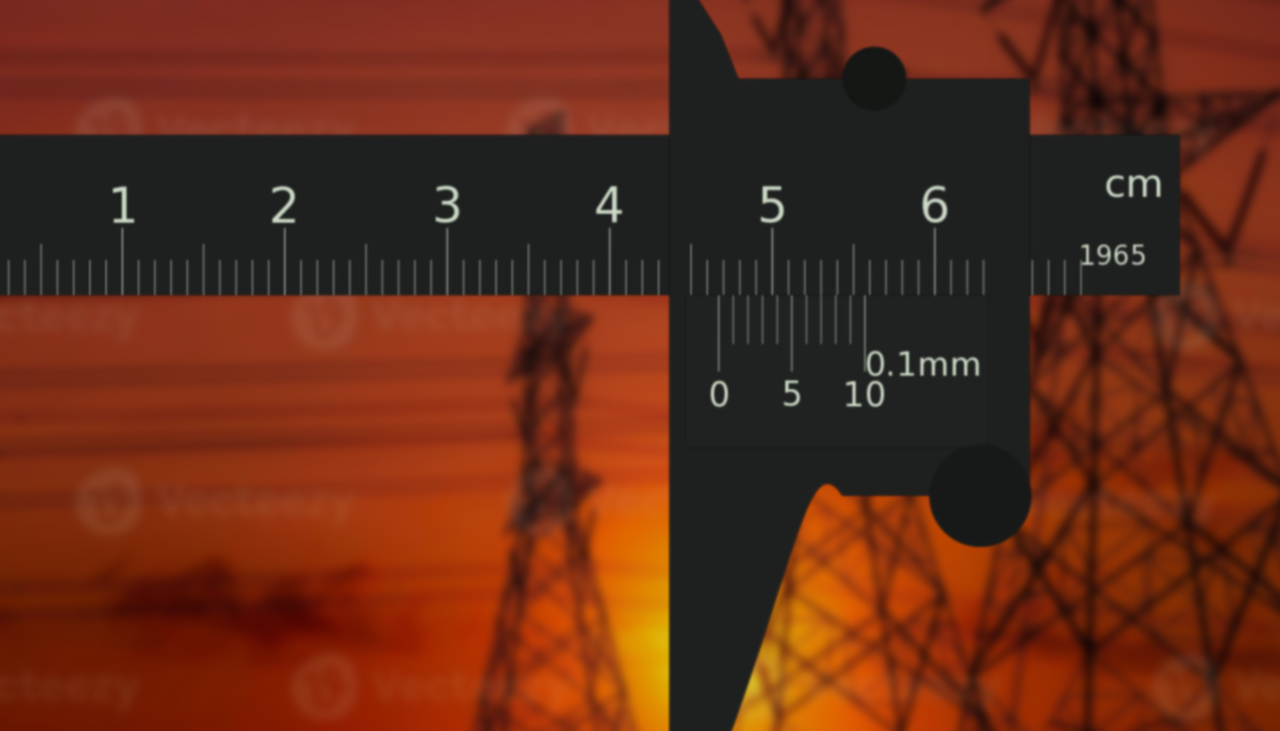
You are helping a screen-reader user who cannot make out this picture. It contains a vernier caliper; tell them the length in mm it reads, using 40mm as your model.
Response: 46.7mm
